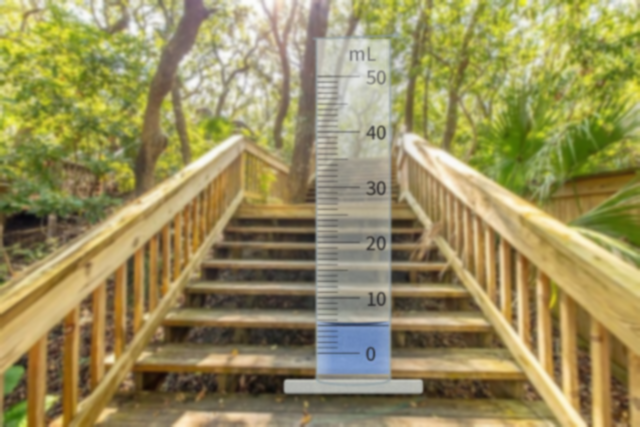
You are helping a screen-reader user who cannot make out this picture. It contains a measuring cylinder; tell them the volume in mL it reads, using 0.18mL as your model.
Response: 5mL
